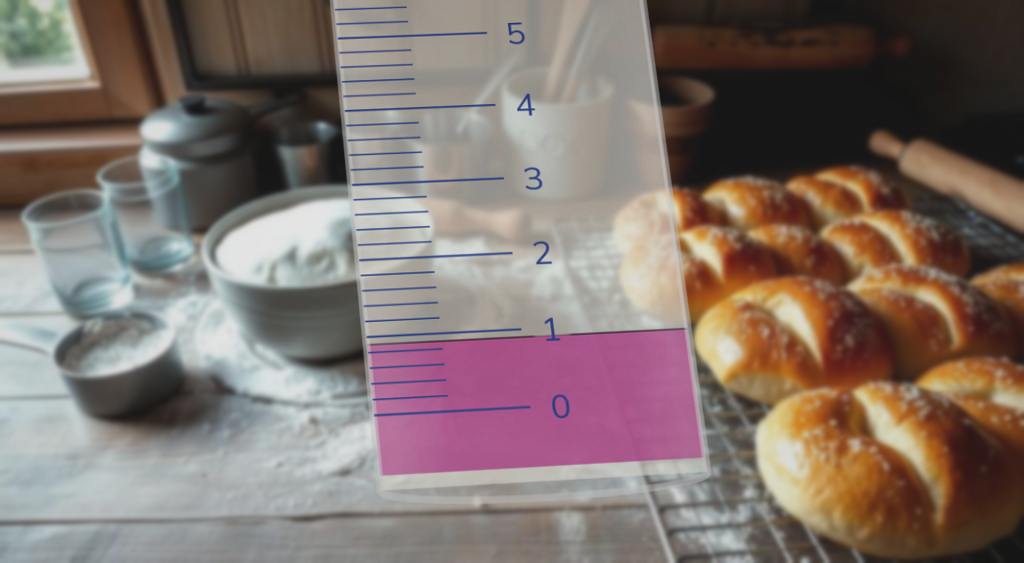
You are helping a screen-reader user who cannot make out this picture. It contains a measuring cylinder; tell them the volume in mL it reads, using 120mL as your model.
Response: 0.9mL
